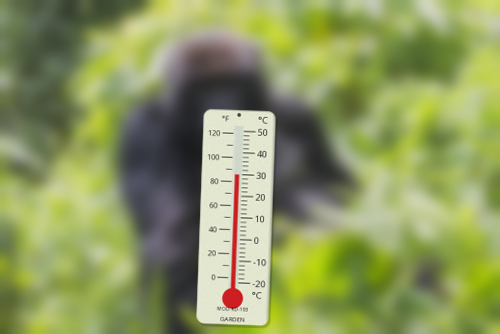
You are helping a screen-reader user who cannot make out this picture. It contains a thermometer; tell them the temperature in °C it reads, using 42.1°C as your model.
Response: 30°C
